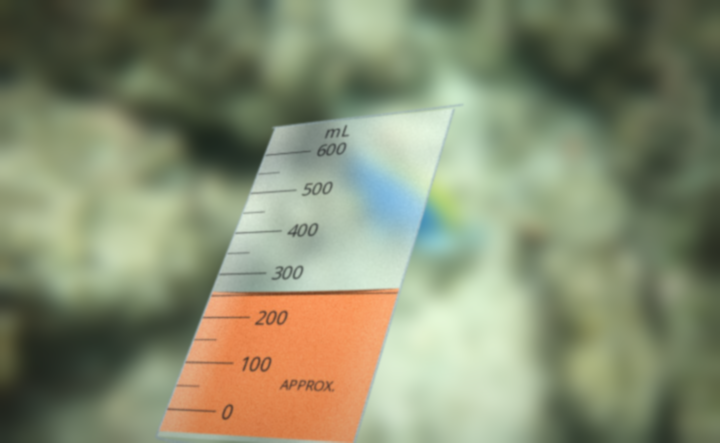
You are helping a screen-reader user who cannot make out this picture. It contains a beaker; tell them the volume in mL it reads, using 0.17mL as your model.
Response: 250mL
